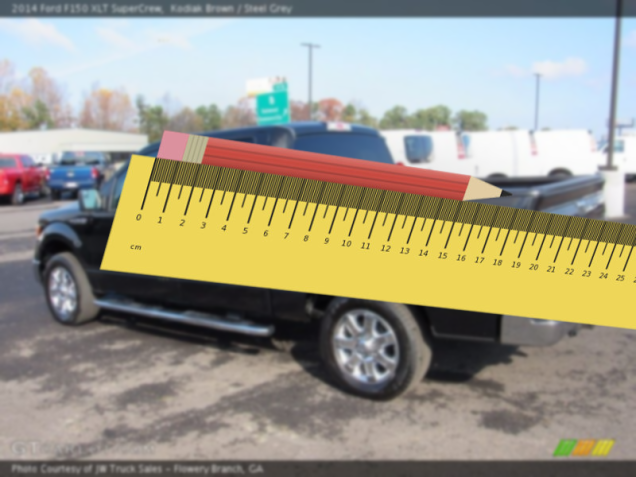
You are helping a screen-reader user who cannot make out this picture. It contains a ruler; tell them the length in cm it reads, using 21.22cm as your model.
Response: 17.5cm
